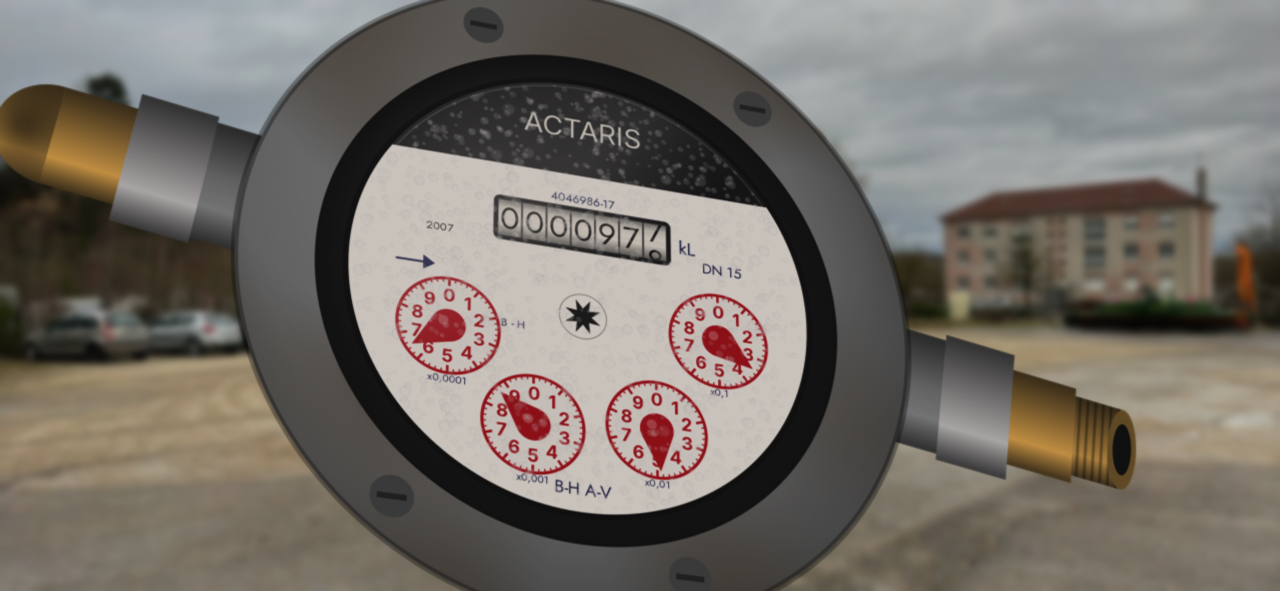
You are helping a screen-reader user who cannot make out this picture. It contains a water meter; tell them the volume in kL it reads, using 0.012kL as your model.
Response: 977.3486kL
